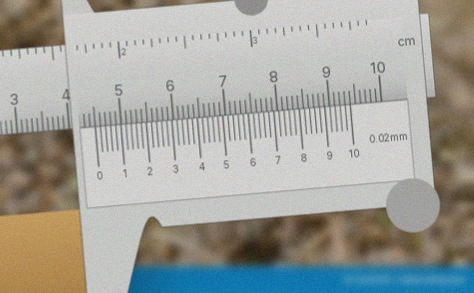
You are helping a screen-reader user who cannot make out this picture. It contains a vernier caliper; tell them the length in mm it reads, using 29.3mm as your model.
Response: 45.0mm
